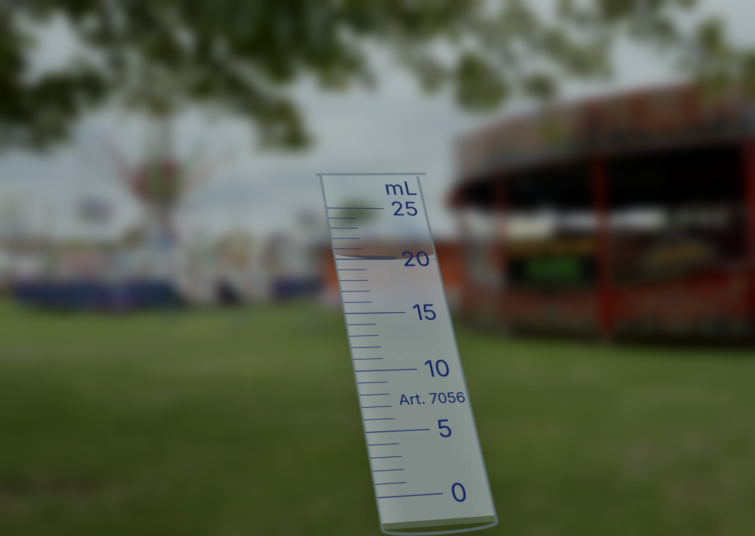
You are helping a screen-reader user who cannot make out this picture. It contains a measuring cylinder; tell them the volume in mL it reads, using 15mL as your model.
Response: 20mL
